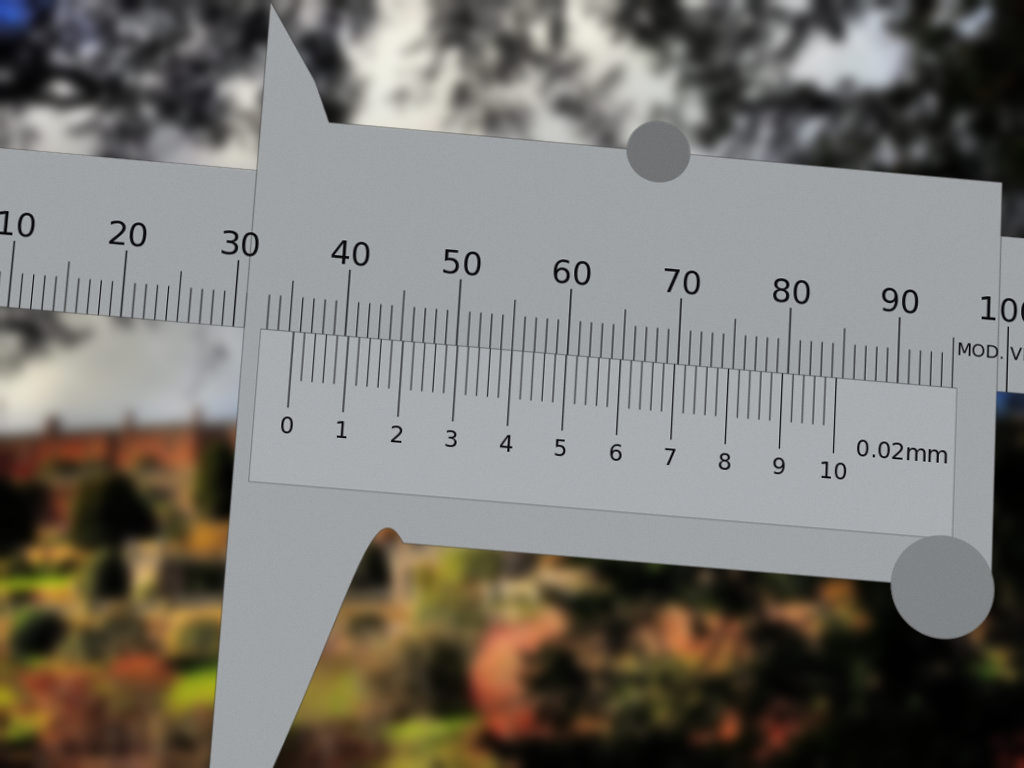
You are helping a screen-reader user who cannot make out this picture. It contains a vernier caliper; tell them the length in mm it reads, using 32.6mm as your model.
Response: 35.4mm
